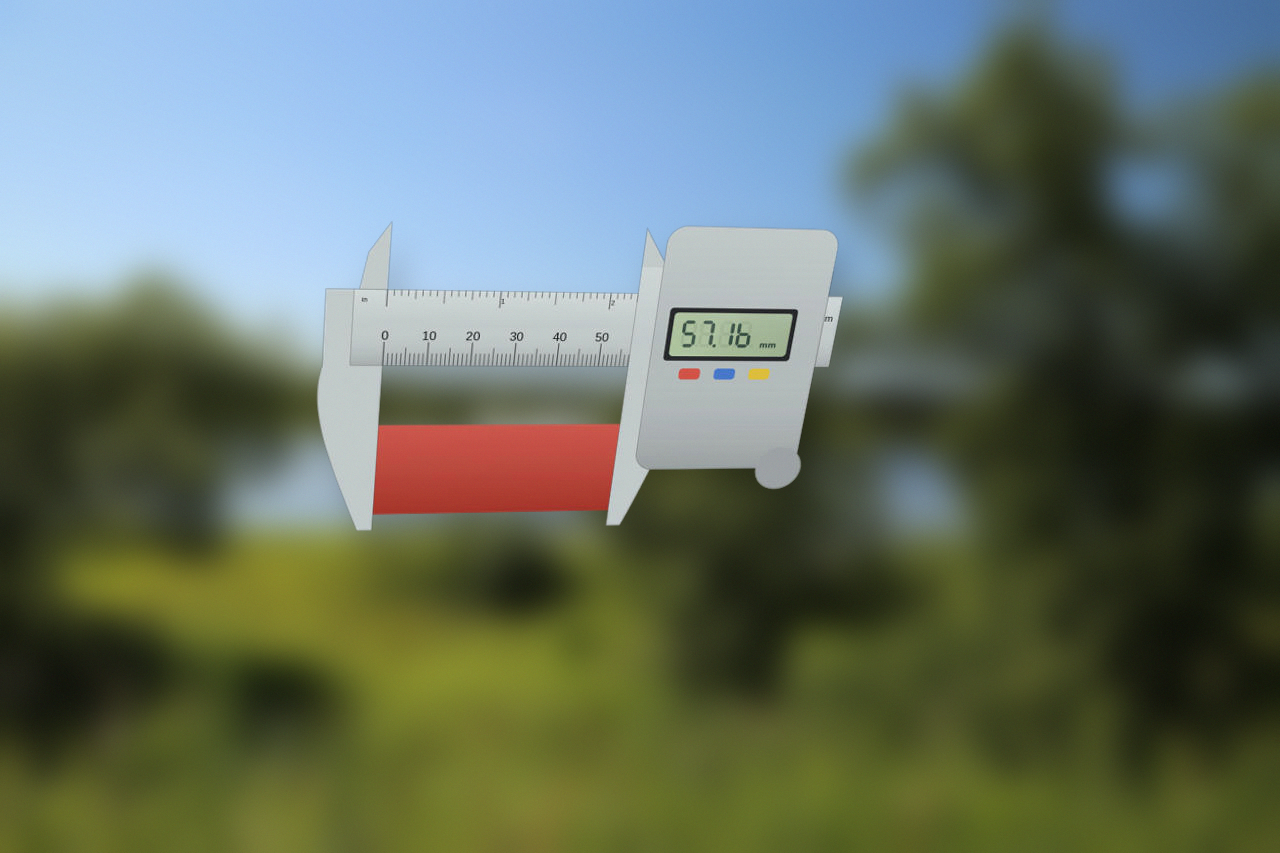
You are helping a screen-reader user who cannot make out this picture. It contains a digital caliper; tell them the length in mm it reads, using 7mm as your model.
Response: 57.16mm
